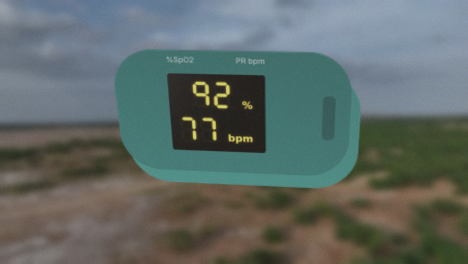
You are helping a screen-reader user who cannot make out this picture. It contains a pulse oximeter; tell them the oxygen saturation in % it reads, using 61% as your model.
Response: 92%
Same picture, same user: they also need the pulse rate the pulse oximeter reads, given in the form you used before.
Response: 77bpm
